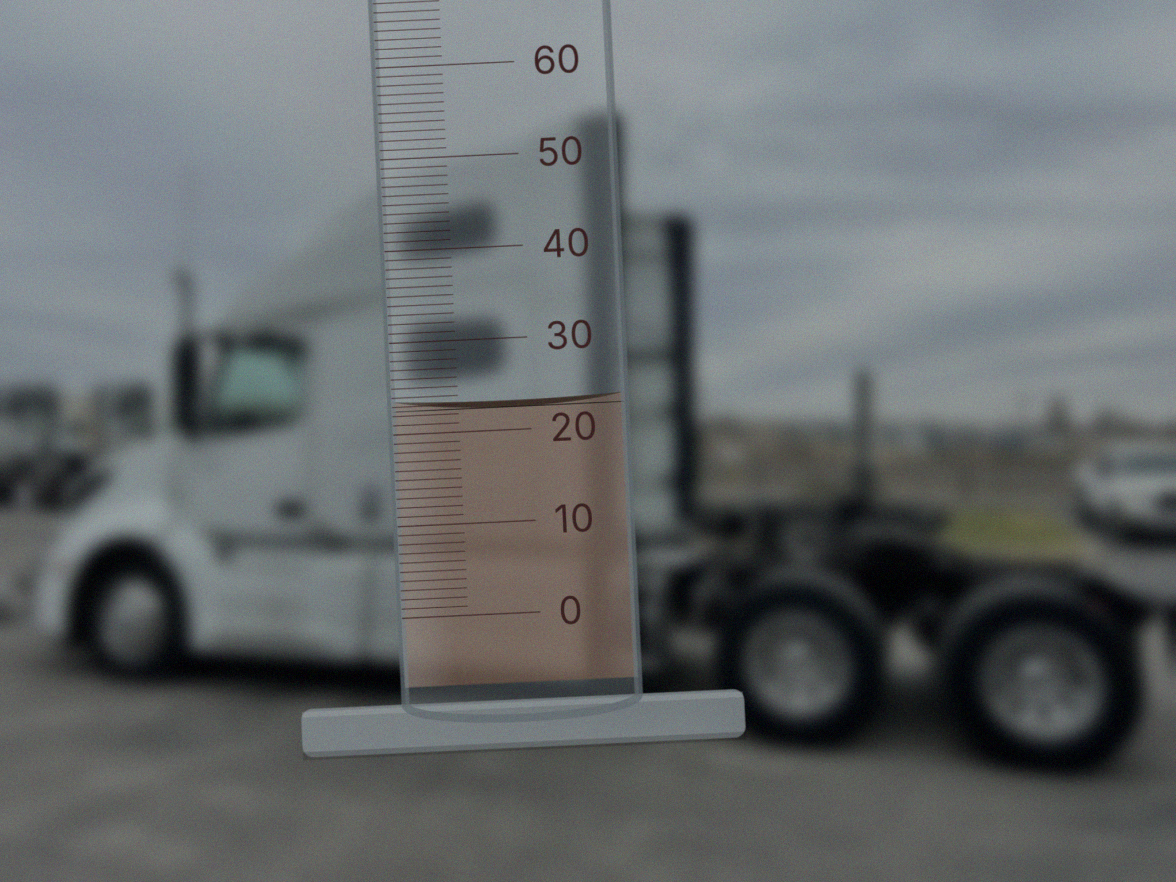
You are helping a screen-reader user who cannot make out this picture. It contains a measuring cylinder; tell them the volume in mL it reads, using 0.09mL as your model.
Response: 22.5mL
